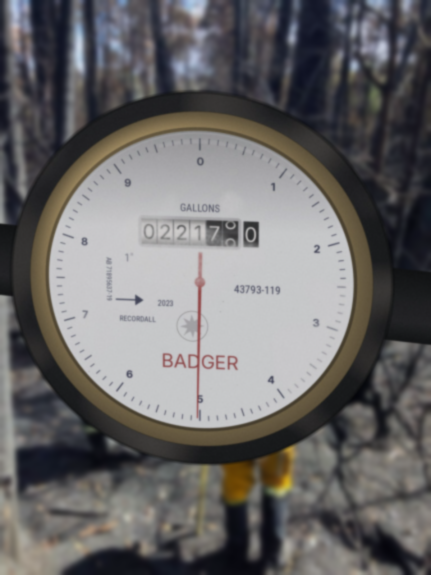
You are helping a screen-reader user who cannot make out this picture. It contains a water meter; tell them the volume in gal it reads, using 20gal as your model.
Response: 221785.0gal
